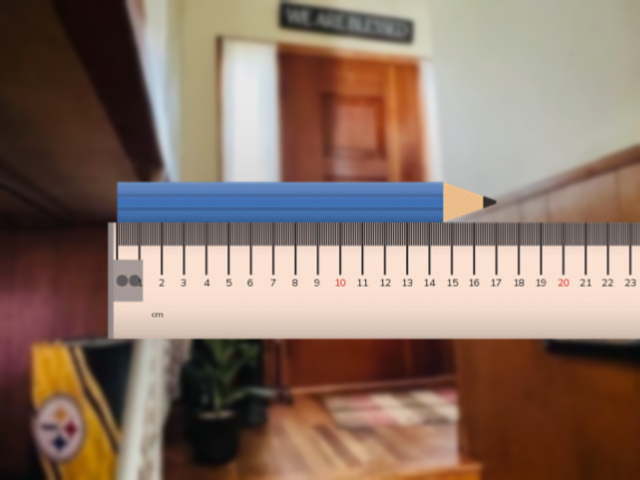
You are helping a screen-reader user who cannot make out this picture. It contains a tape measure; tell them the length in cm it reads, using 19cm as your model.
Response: 17cm
